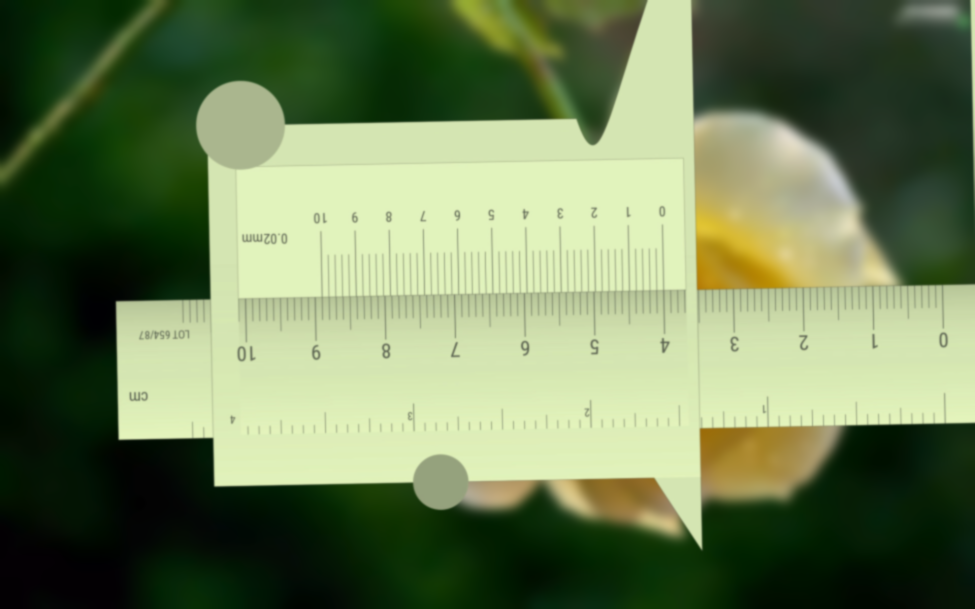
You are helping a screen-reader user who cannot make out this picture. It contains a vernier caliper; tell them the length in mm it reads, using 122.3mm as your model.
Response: 40.0mm
